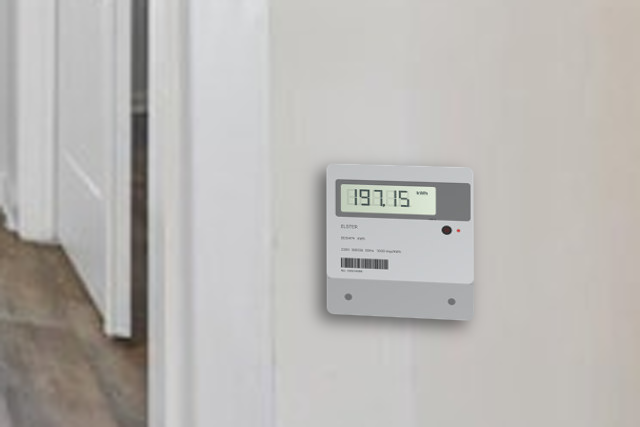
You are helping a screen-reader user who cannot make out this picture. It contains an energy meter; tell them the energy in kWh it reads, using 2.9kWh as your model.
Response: 197.15kWh
